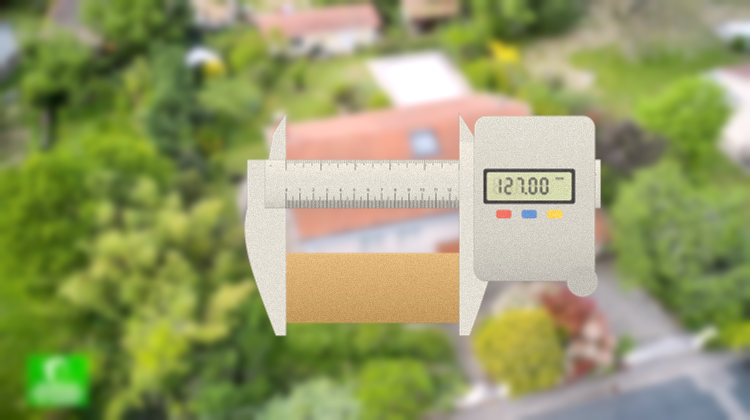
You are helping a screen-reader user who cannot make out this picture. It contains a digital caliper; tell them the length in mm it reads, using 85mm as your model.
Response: 127.00mm
